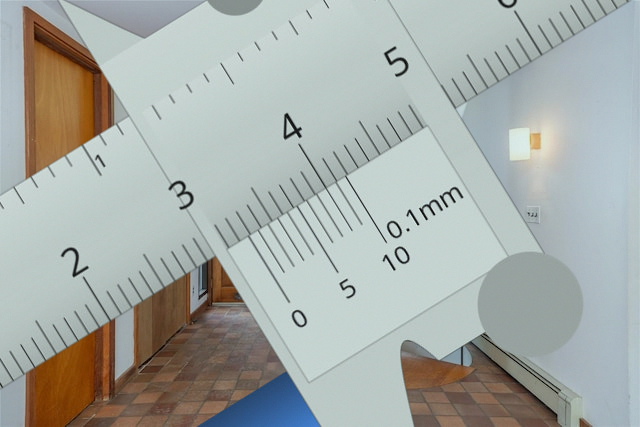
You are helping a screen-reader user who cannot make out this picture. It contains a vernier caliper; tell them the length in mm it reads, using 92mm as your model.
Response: 32.8mm
